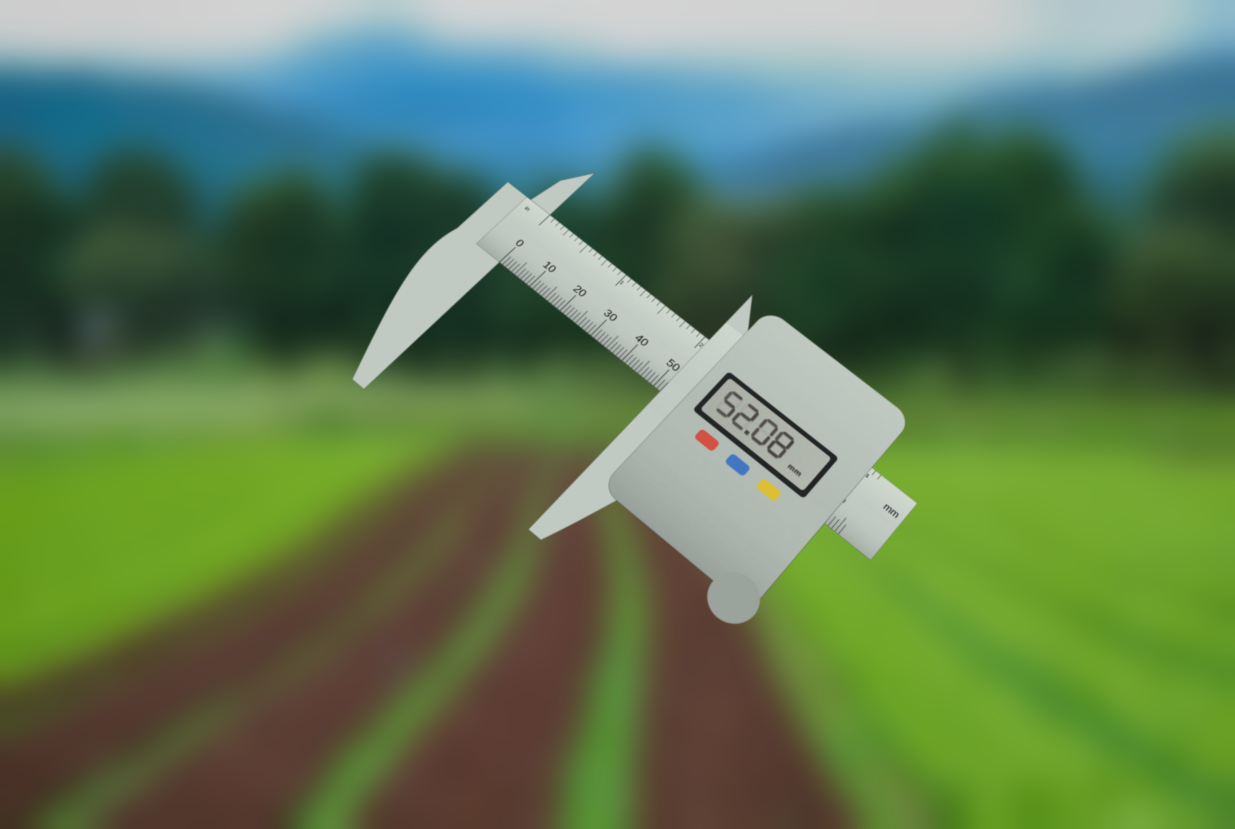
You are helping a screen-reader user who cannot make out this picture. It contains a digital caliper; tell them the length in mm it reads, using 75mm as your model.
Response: 52.08mm
